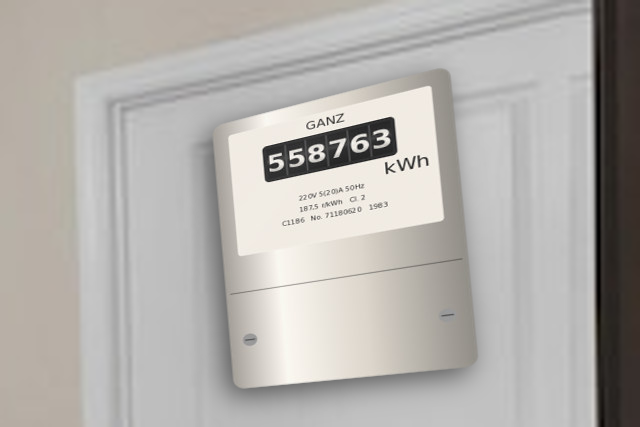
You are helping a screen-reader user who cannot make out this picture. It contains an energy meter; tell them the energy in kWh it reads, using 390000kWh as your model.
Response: 558763kWh
